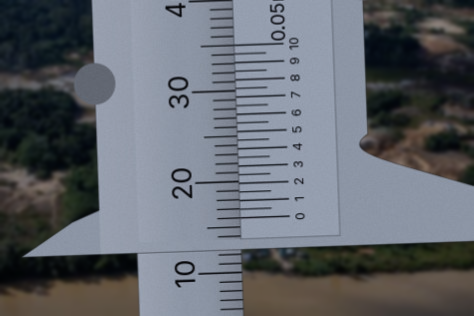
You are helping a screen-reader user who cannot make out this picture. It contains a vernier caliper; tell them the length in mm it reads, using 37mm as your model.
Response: 16.0mm
